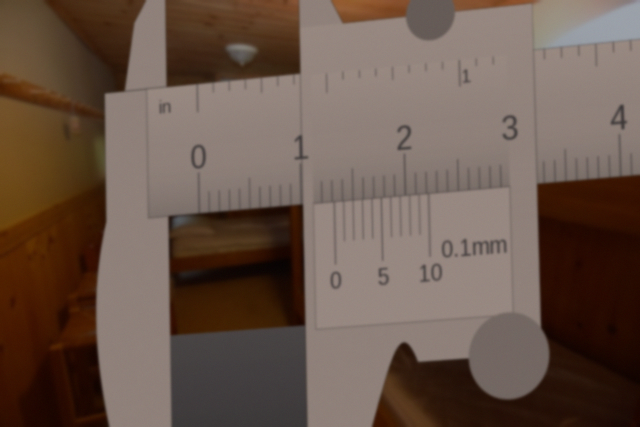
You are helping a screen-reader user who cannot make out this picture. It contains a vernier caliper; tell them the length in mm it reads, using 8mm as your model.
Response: 13.2mm
